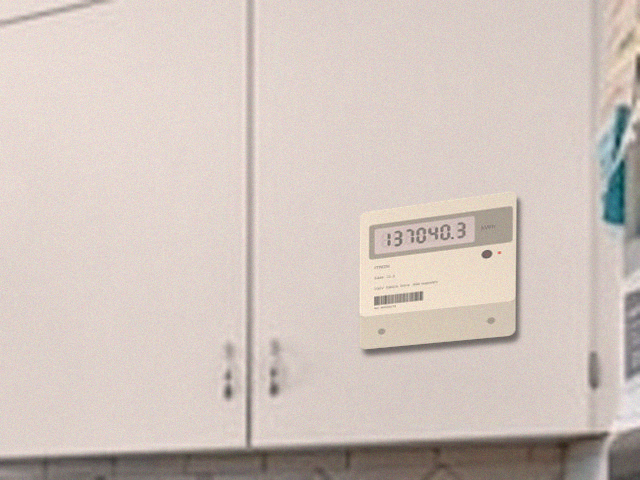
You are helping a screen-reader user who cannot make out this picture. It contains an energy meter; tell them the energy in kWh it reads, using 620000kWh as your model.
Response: 137040.3kWh
